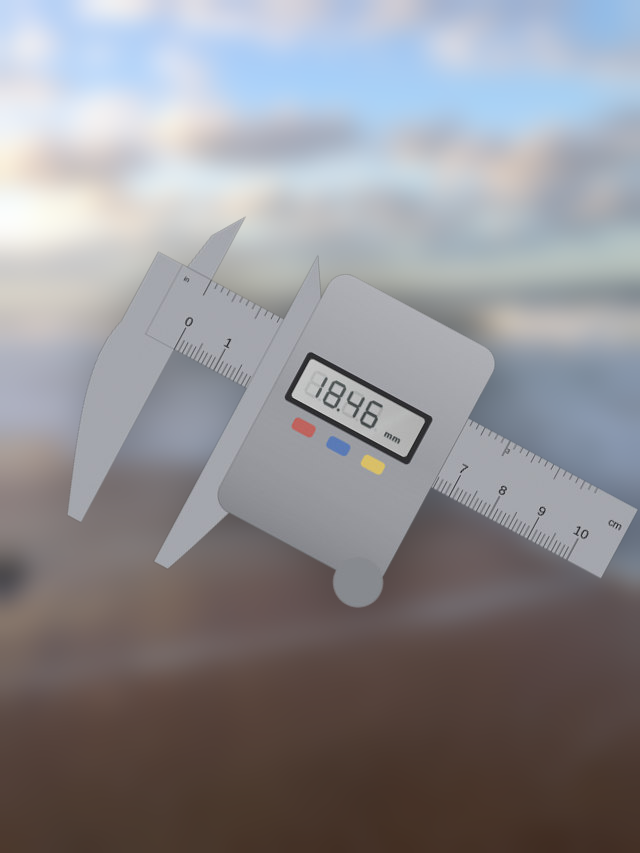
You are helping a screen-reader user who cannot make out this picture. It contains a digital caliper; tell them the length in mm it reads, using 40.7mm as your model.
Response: 18.46mm
